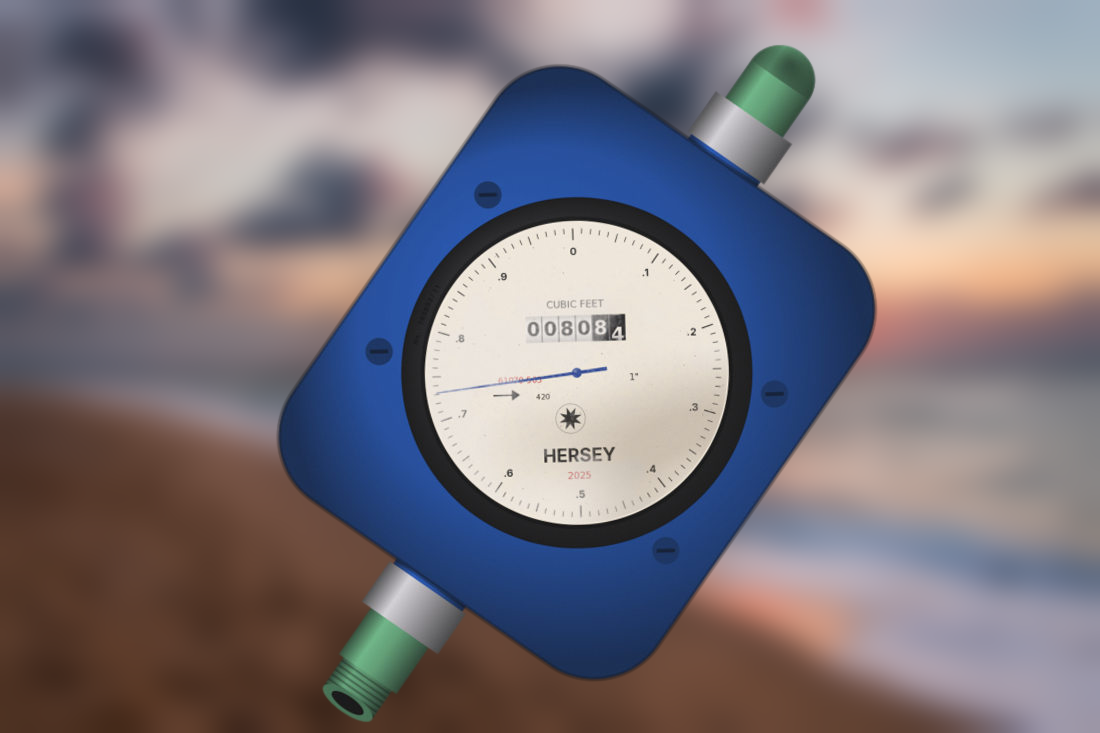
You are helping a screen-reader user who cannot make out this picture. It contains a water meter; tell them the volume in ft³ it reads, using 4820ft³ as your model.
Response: 8083.73ft³
